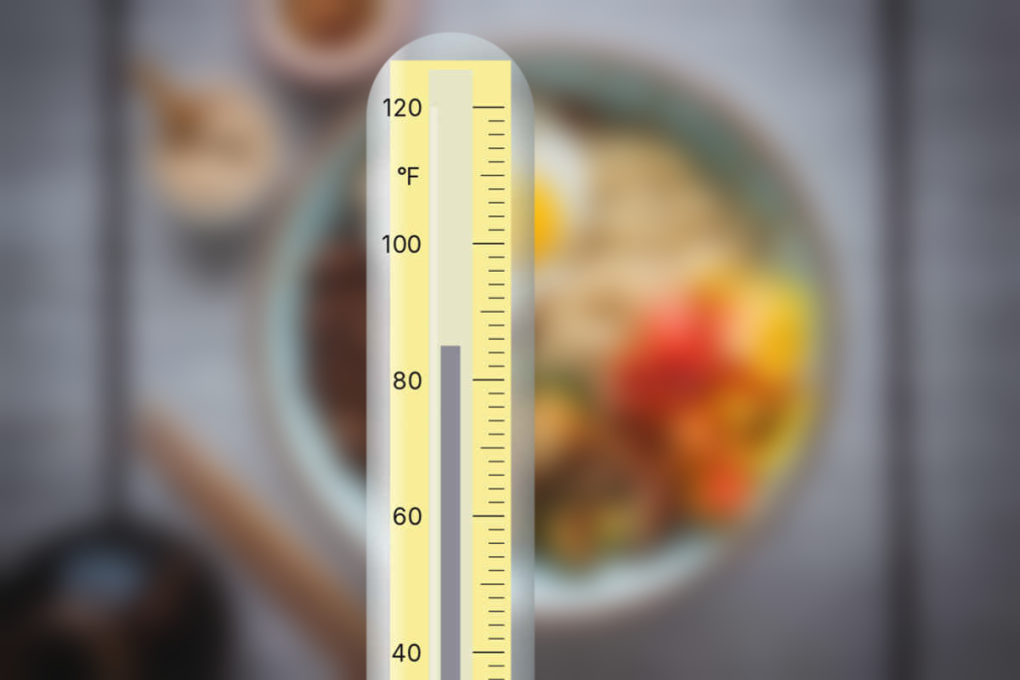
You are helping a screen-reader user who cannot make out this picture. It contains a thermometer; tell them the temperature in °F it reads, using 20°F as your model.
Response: 85°F
